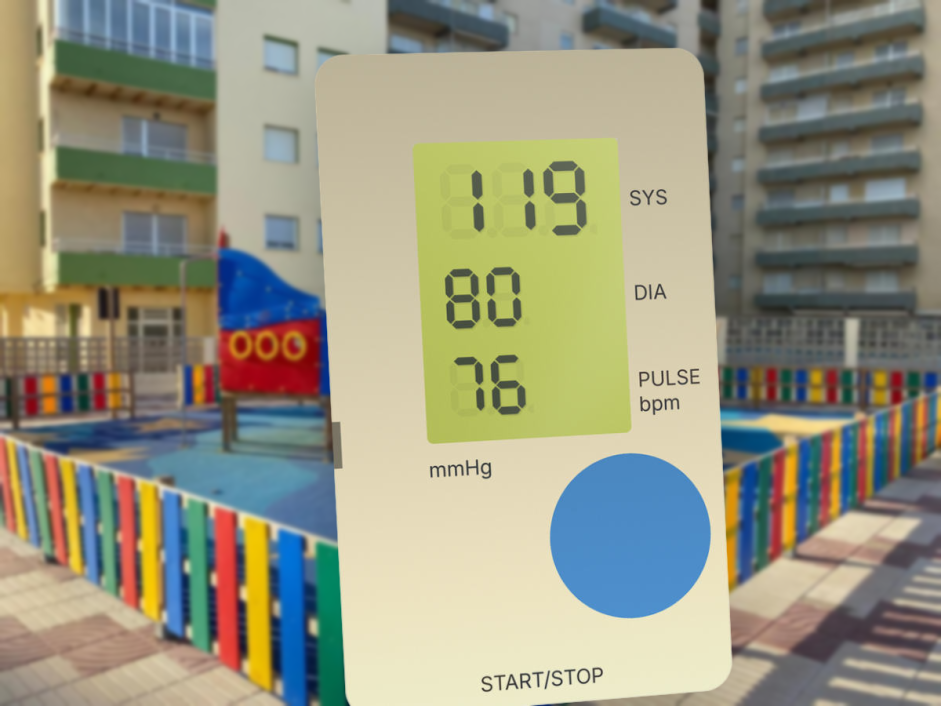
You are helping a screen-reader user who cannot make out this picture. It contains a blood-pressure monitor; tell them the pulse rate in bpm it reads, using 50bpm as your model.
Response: 76bpm
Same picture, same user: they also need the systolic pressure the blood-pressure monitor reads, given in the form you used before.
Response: 119mmHg
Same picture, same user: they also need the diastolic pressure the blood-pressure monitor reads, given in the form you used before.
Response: 80mmHg
